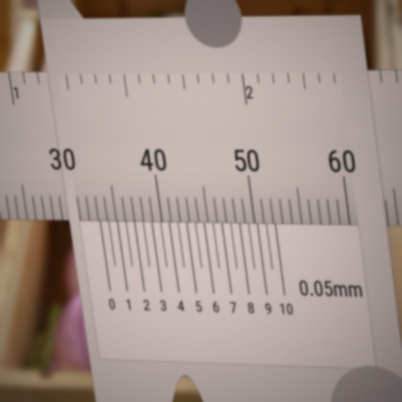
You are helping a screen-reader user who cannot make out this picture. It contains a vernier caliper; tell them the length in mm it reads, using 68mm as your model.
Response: 33.2mm
